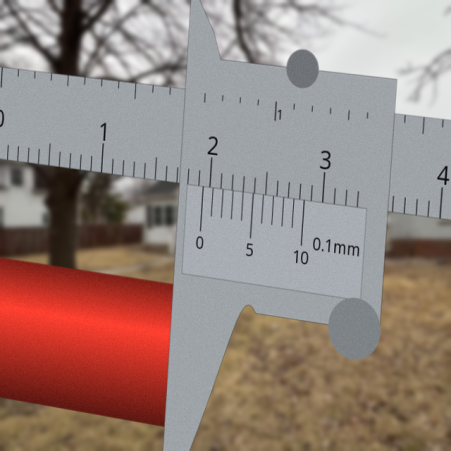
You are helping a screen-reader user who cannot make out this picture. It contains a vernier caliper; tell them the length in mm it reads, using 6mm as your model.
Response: 19.4mm
